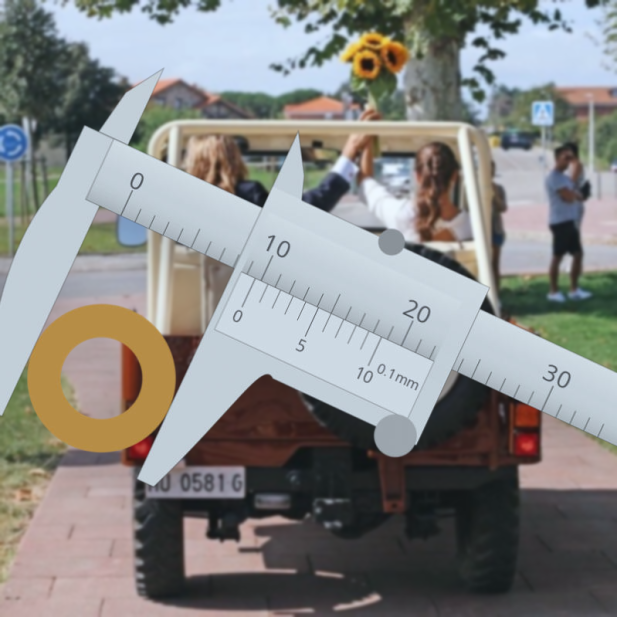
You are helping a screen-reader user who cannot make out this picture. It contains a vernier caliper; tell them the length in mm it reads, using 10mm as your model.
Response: 9.6mm
